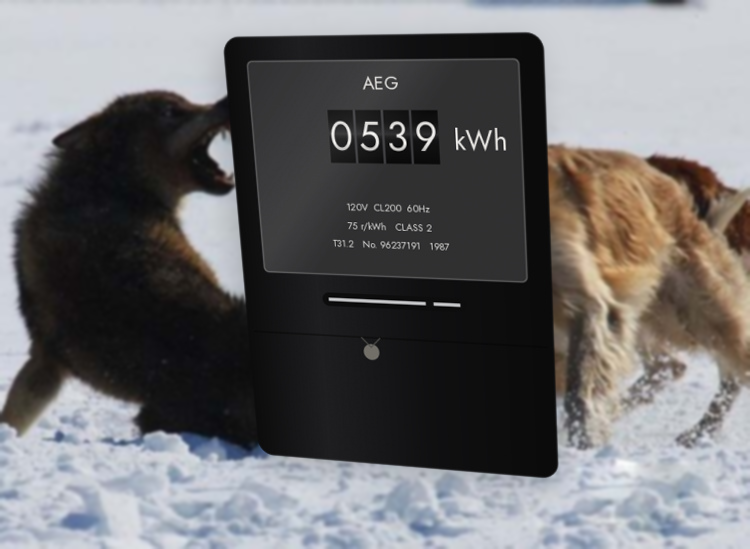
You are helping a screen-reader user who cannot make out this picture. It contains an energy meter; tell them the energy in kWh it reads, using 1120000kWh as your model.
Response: 539kWh
